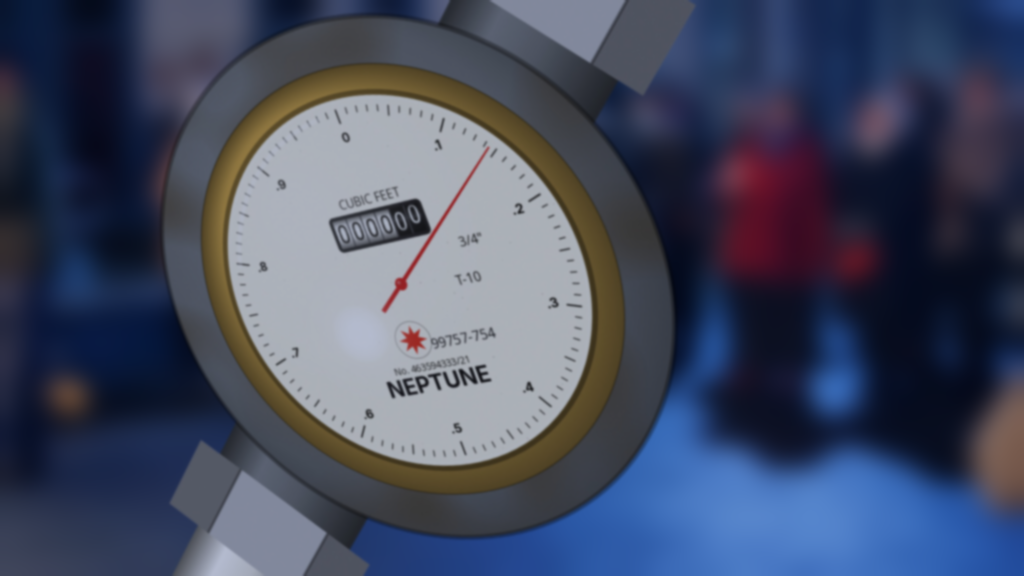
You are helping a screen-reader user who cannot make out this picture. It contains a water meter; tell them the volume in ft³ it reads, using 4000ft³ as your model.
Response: 0.14ft³
